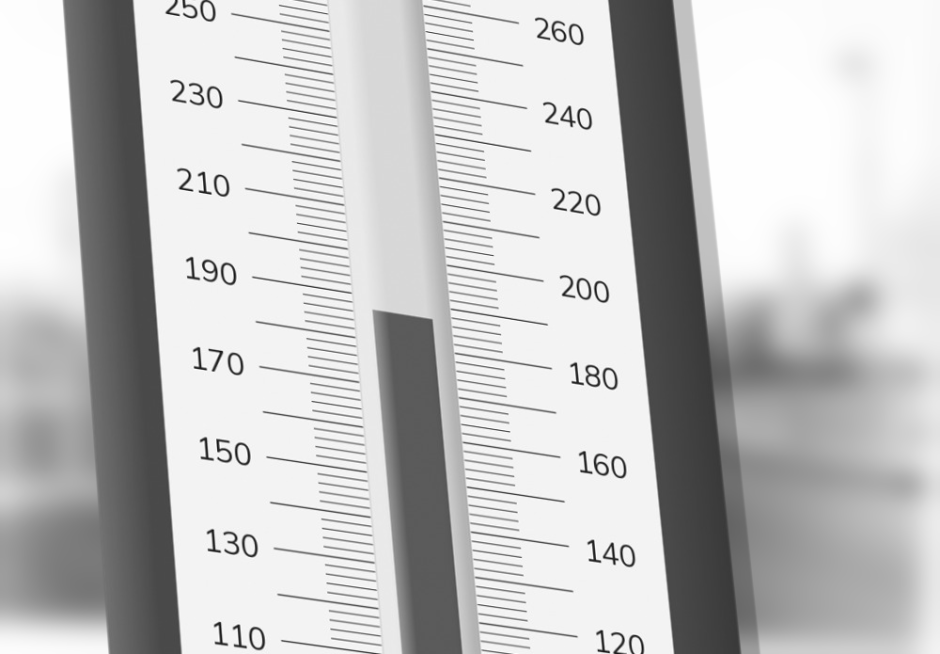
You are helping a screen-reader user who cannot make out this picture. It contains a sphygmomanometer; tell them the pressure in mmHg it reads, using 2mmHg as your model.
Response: 187mmHg
